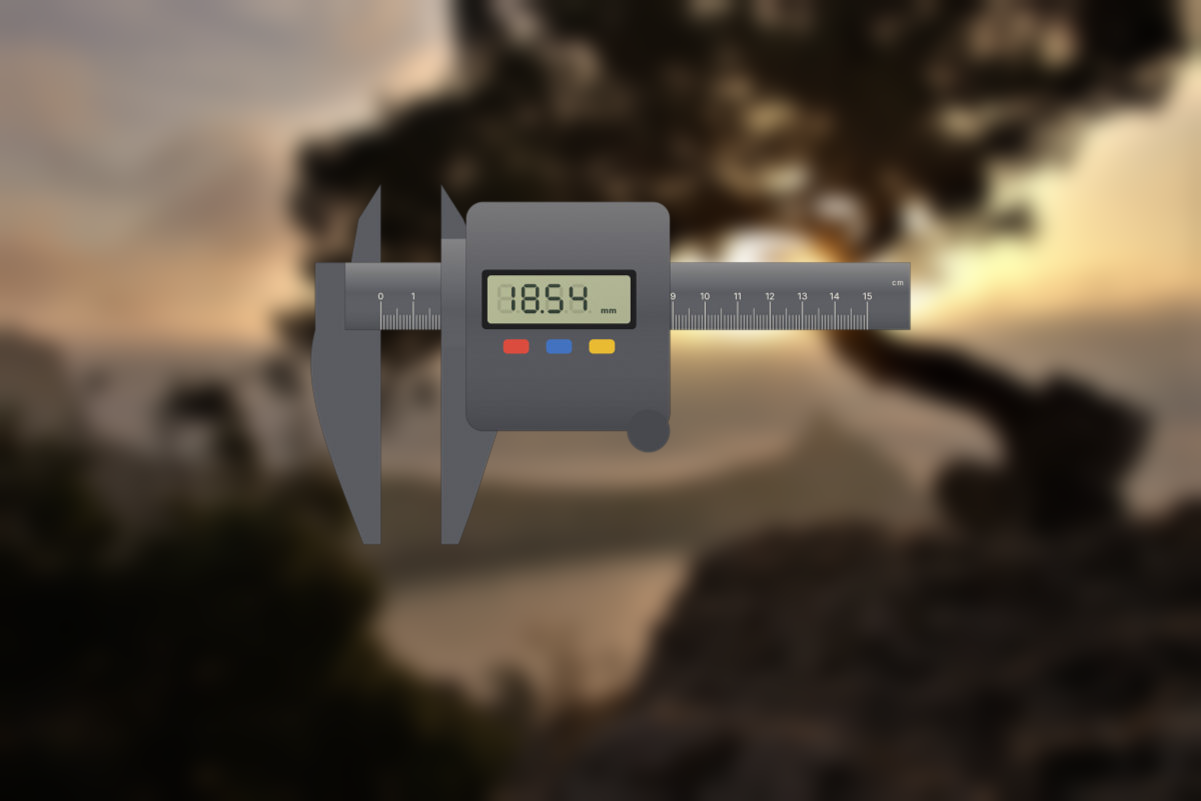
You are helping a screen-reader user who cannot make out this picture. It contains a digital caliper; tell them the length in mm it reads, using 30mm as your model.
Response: 18.54mm
